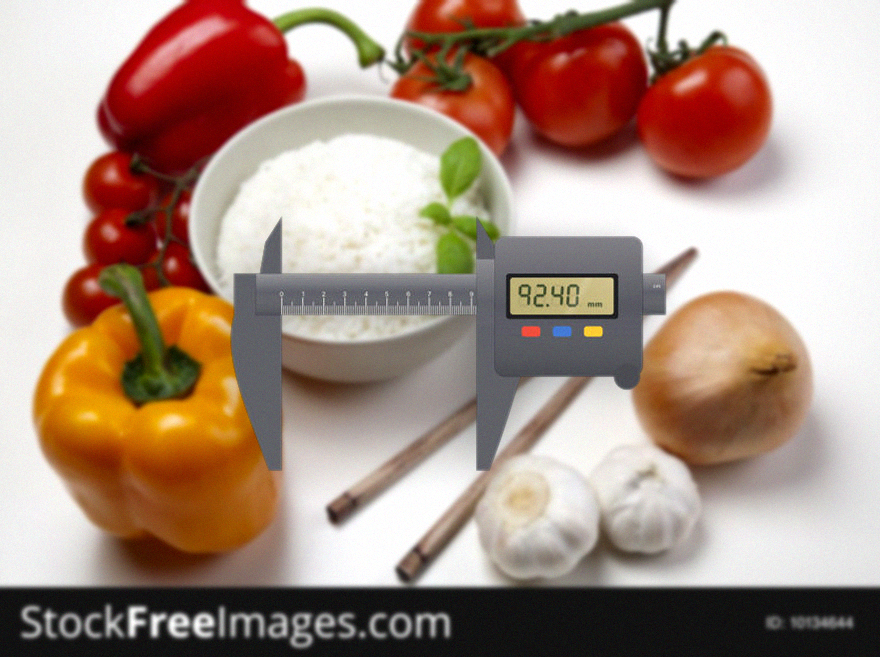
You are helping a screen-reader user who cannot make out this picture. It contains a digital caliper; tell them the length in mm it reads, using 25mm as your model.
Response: 92.40mm
